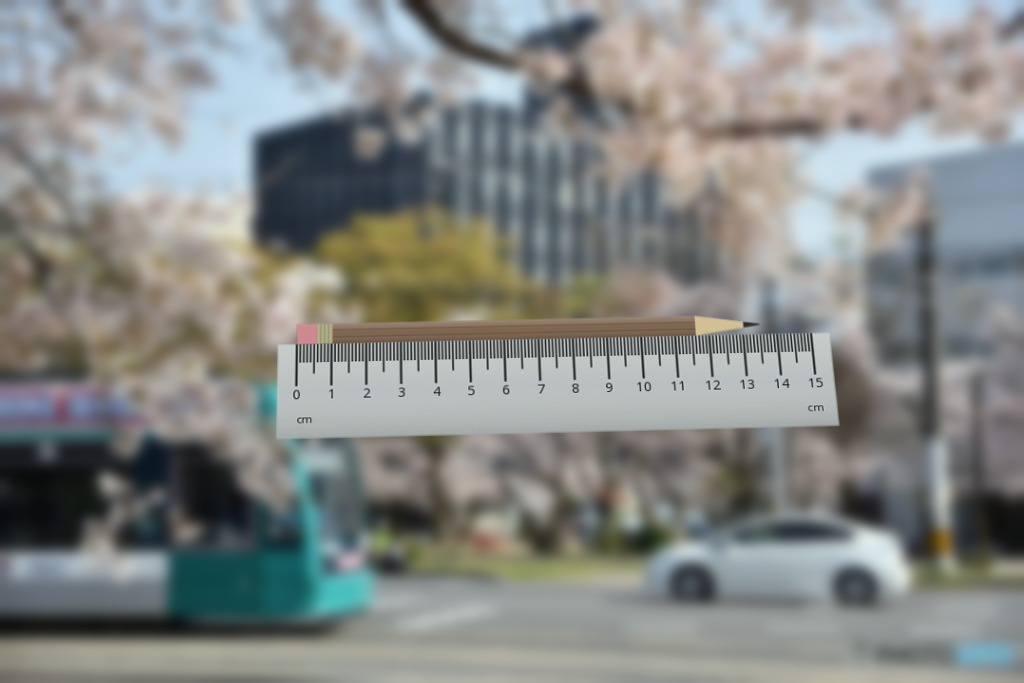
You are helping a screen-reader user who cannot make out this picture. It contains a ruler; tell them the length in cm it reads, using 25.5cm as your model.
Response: 13.5cm
